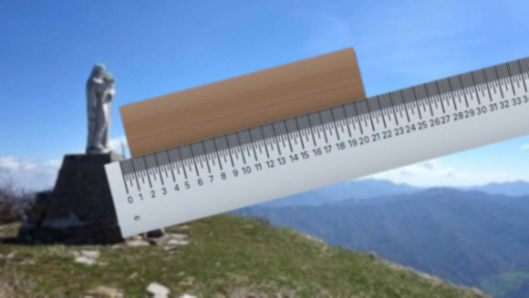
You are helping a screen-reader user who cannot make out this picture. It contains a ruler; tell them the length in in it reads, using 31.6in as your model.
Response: 20in
